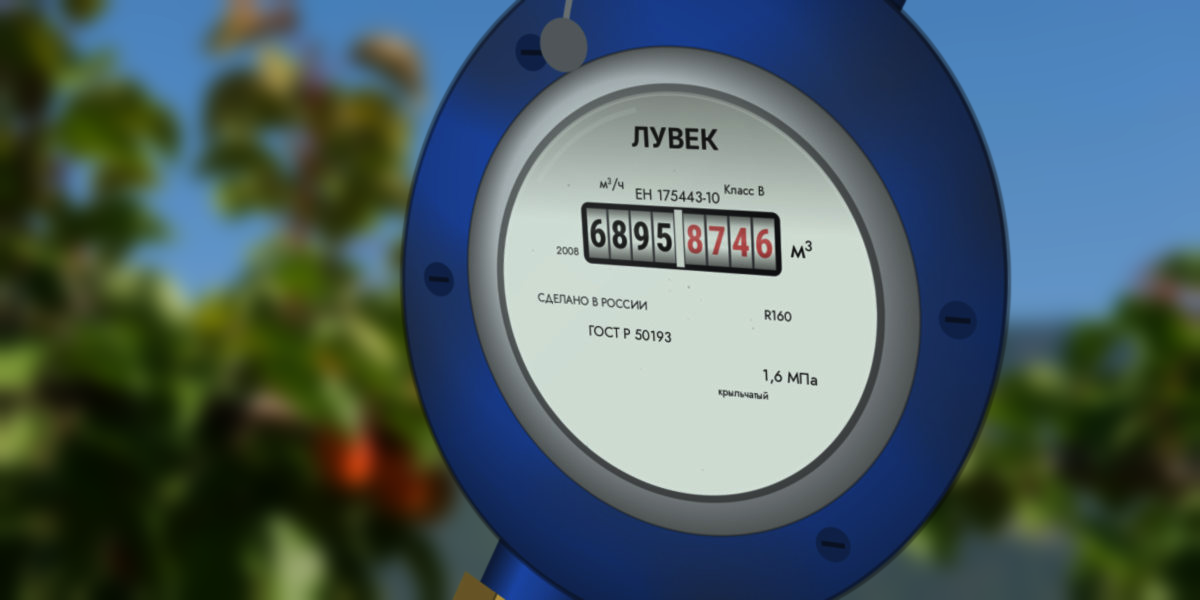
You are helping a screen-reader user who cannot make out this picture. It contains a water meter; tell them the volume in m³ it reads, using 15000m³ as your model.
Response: 6895.8746m³
